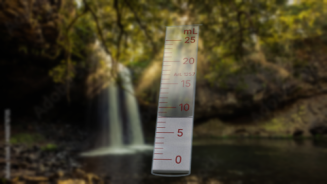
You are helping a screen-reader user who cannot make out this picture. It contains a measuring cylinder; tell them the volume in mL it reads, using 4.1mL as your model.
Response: 8mL
